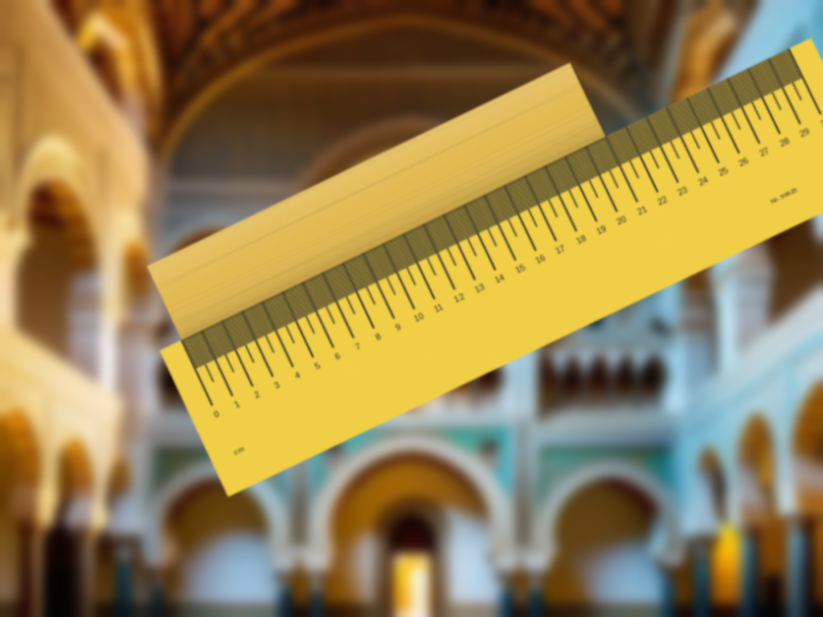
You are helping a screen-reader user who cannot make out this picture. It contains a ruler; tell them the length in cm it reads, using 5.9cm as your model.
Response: 21cm
